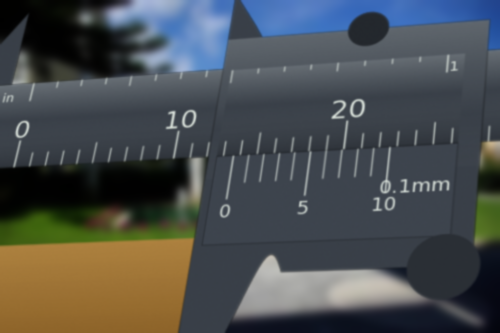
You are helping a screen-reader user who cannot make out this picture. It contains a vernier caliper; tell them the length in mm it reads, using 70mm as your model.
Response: 13.6mm
